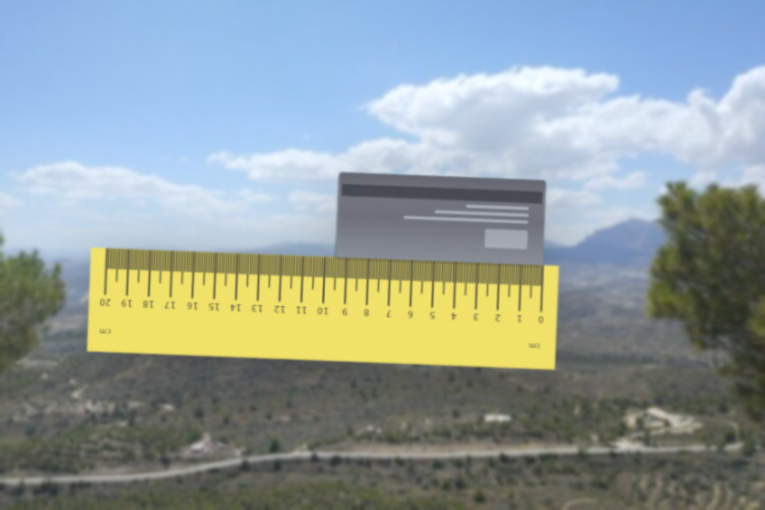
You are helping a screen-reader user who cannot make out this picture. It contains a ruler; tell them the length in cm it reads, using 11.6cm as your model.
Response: 9.5cm
